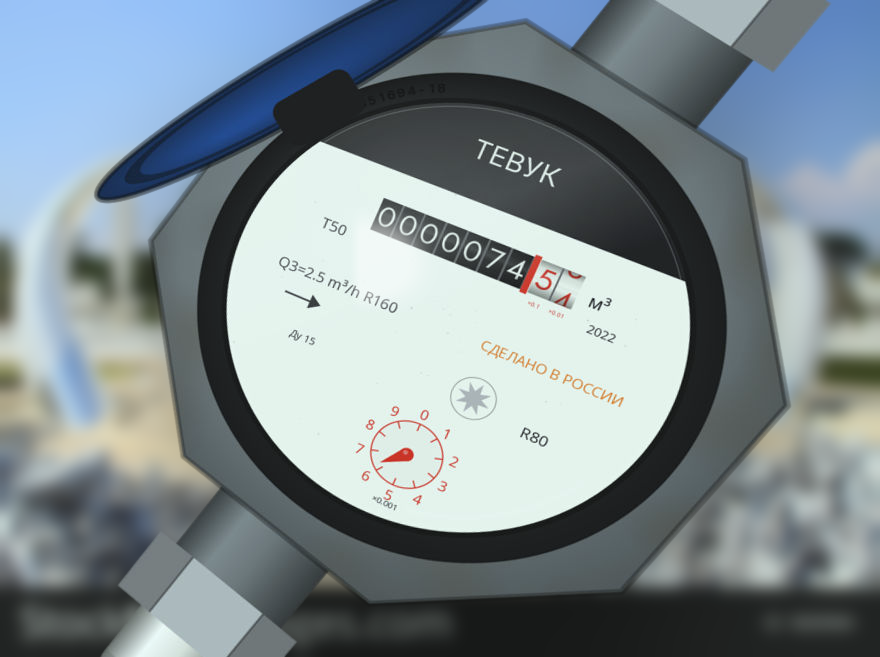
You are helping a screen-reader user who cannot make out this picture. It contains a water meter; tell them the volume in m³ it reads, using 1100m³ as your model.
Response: 74.536m³
